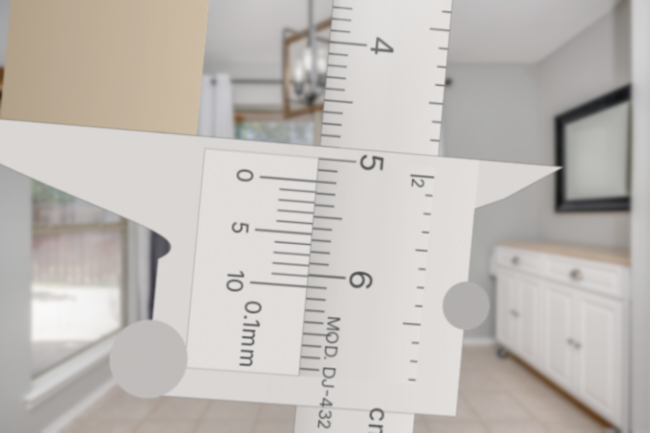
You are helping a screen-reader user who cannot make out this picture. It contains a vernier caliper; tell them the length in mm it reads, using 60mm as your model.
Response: 52.0mm
